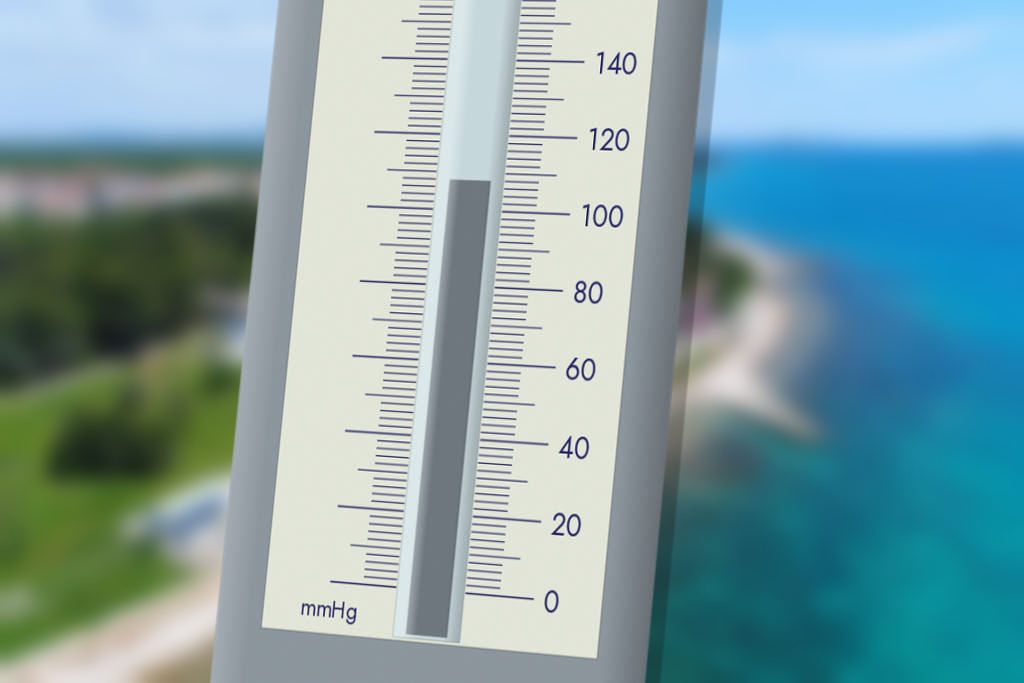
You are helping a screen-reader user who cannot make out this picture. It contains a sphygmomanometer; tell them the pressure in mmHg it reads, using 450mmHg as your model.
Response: 108mmHg
